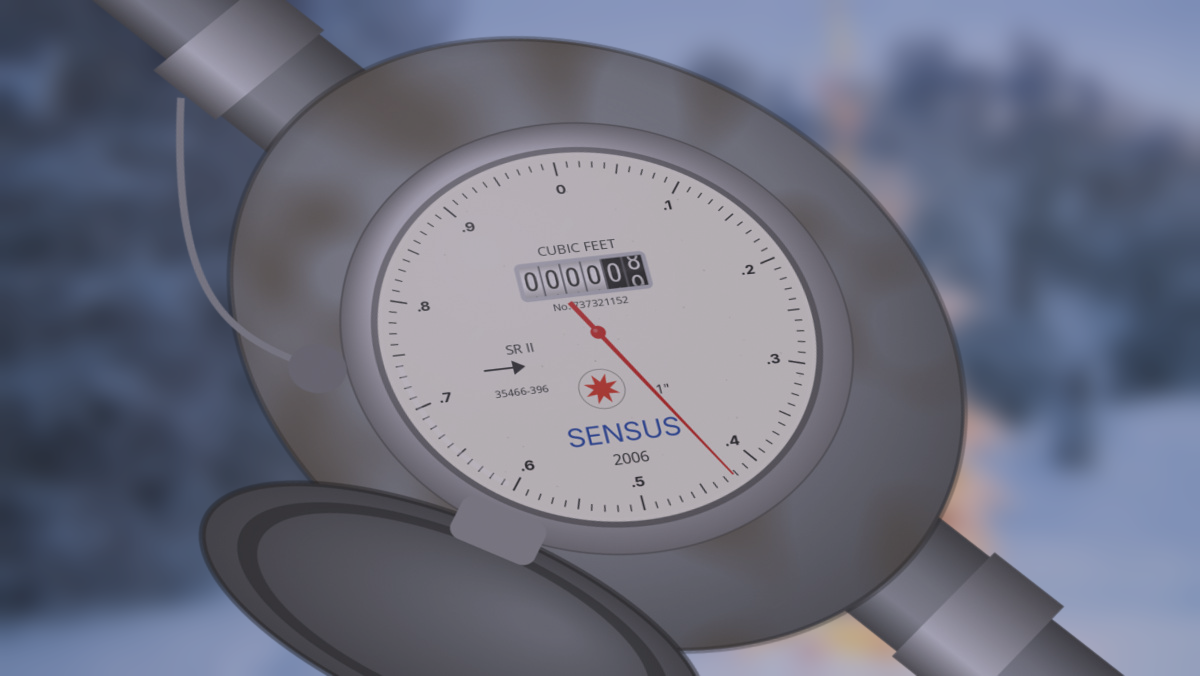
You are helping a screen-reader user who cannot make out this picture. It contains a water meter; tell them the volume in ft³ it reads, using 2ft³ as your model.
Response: 8.42ft³
